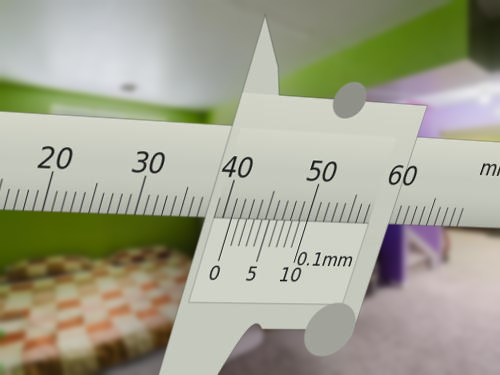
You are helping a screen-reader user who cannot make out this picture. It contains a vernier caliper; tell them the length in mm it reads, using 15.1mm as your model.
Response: 41.0mm
